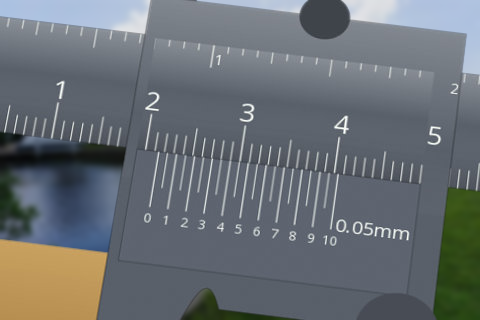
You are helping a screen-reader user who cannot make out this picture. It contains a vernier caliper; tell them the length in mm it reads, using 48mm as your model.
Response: 21.4mm
